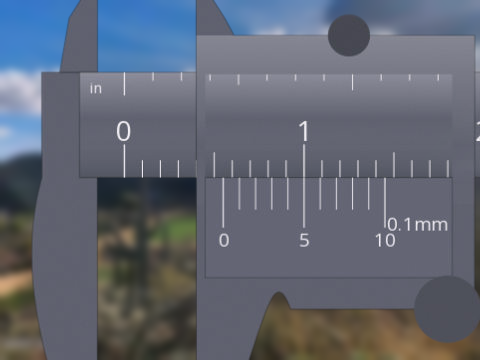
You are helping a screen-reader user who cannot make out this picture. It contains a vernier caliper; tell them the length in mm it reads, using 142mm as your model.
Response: 5.5mm
